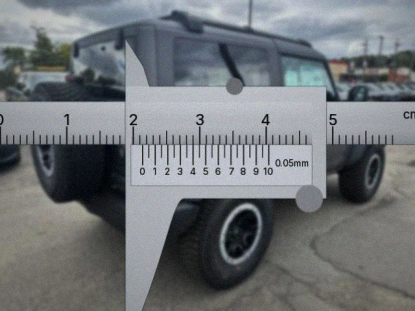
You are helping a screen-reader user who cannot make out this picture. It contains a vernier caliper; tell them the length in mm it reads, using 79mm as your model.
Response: 21.4mm
